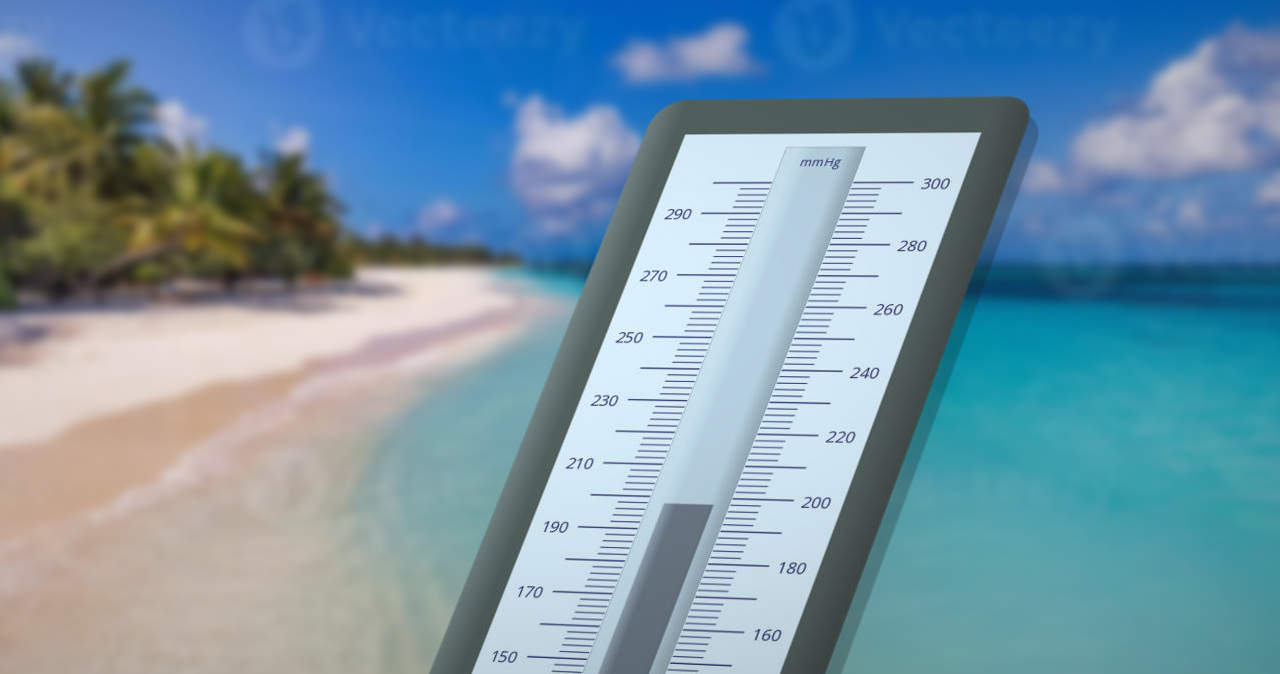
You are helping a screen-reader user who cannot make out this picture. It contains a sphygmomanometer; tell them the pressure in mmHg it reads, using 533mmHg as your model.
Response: 198mmHg
